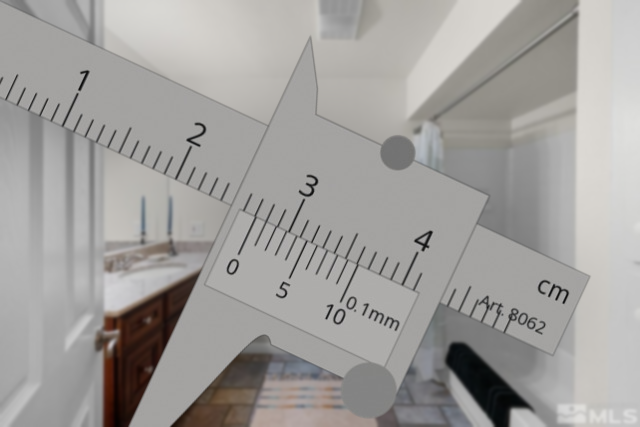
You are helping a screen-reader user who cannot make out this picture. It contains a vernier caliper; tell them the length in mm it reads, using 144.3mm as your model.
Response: 27.1mm
